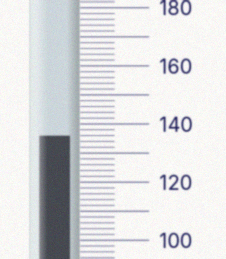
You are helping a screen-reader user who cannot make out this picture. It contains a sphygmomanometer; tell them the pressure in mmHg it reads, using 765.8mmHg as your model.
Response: 136mmHg
